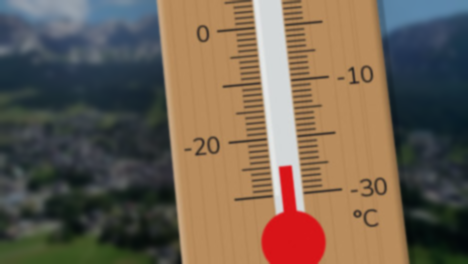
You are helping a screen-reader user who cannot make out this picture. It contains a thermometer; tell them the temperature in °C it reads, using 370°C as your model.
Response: -25°C
